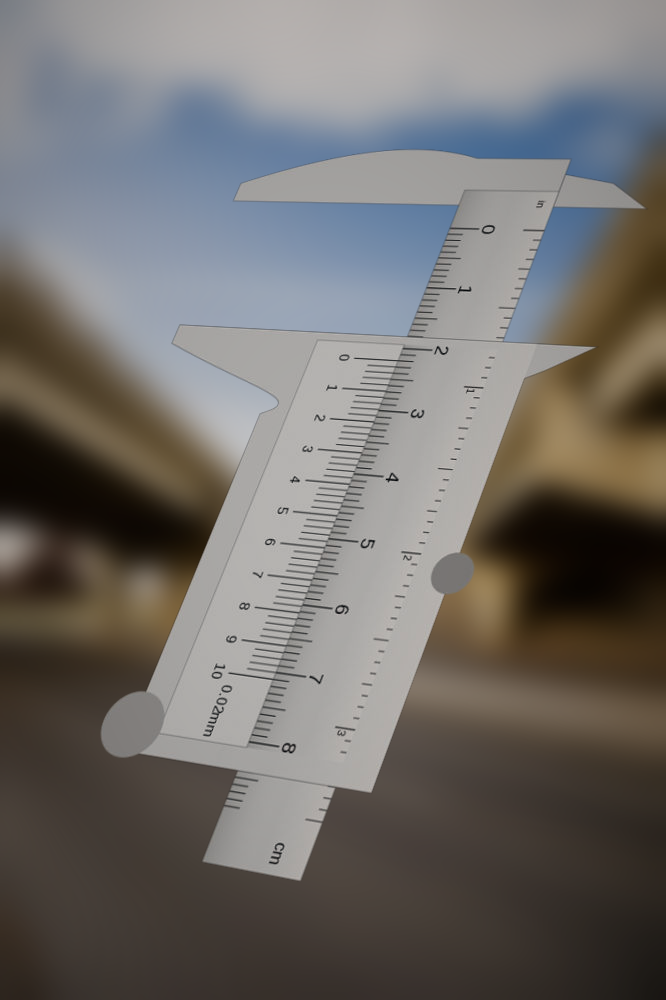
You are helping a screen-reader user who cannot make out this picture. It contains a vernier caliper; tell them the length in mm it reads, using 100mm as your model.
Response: 22.0mm
